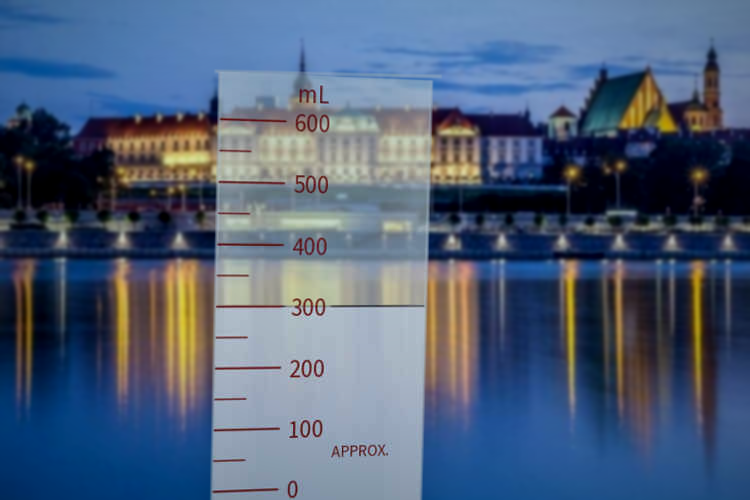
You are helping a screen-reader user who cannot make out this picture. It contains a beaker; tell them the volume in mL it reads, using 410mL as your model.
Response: 300mL
